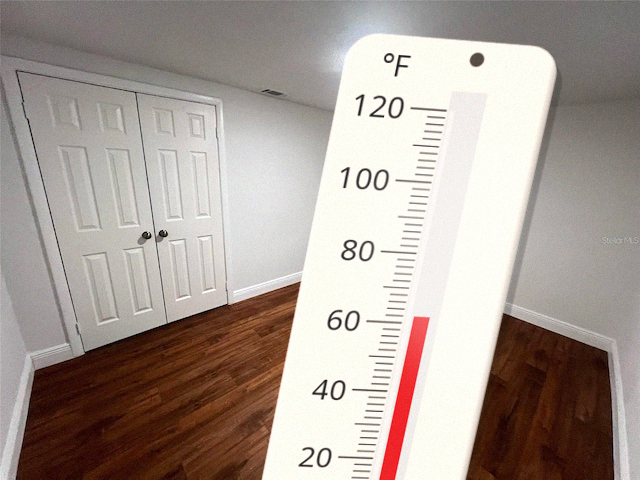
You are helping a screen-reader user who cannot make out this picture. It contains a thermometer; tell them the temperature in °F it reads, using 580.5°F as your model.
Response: 62°F
